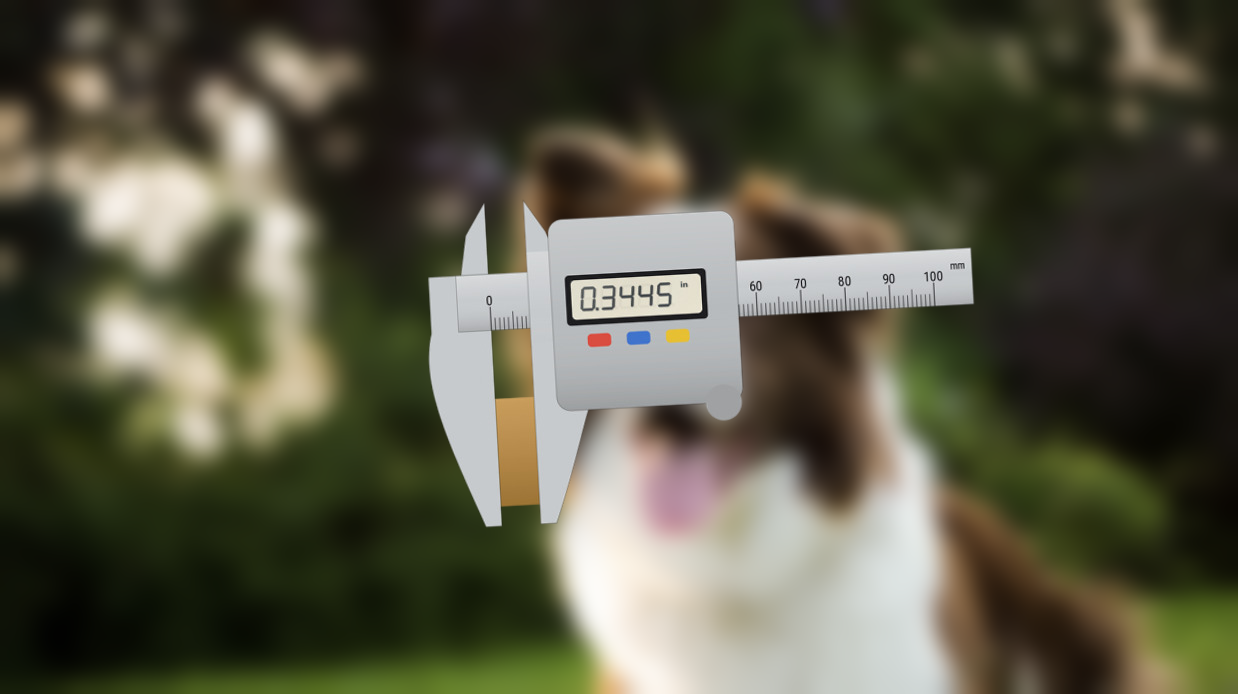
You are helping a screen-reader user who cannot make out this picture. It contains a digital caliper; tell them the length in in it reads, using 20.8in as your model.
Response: 0.3445in
